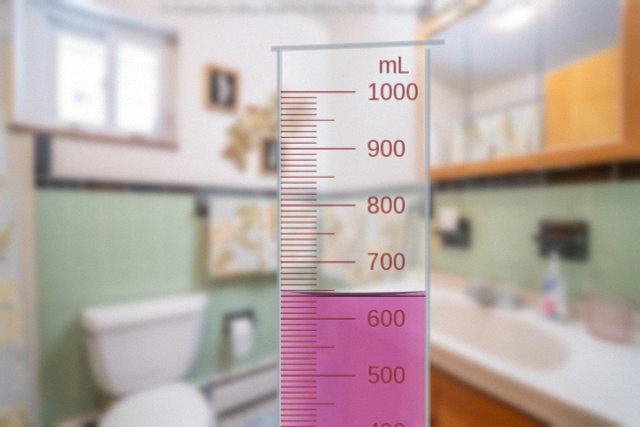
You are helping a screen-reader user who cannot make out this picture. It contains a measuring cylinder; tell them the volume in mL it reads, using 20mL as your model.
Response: 640mL
